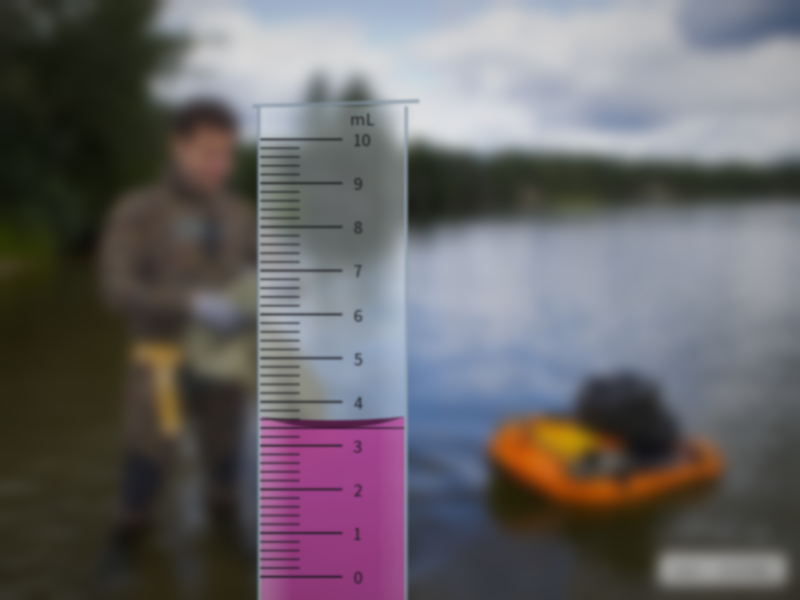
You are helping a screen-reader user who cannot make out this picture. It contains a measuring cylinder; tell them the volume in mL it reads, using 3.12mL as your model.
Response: 3.4mL
